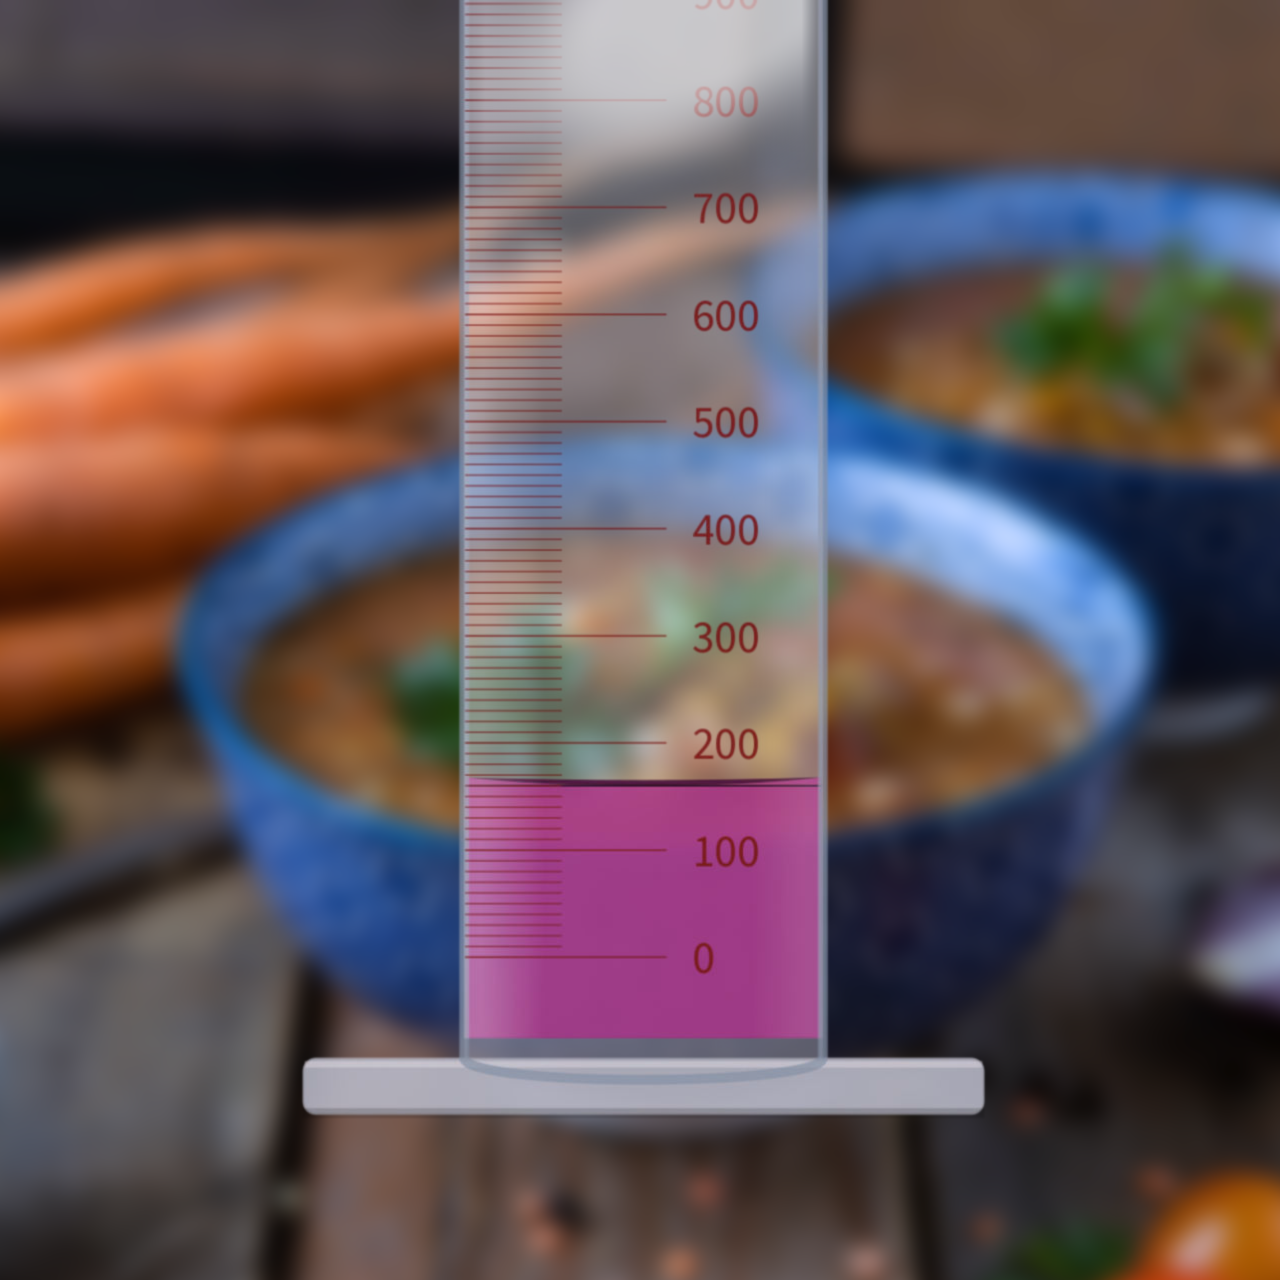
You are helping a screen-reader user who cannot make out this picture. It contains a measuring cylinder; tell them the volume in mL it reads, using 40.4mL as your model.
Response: 160mL
